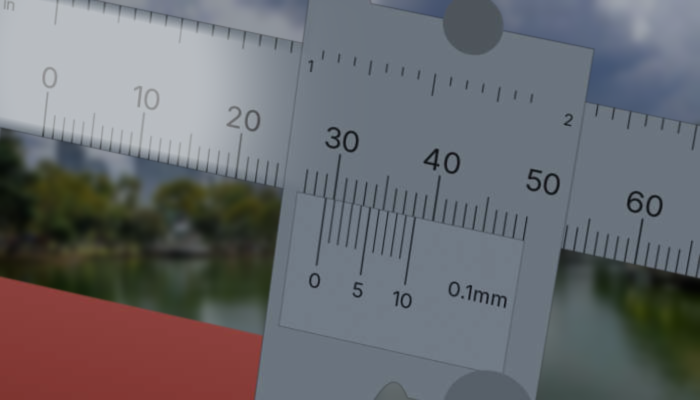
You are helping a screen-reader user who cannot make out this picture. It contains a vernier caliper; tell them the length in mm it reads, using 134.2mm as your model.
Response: 29.2mm
